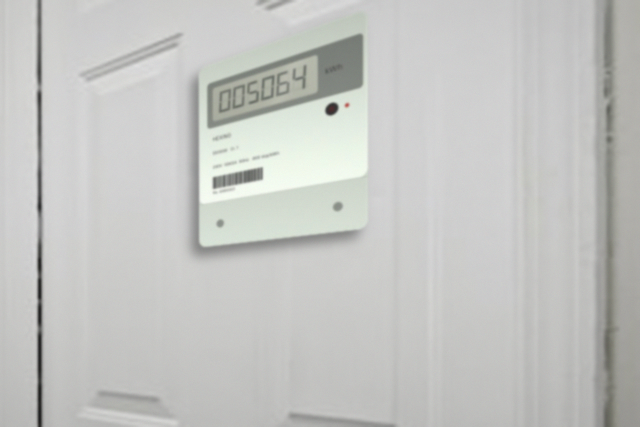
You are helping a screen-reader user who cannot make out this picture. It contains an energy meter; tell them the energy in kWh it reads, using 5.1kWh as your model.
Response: 5064kWh
